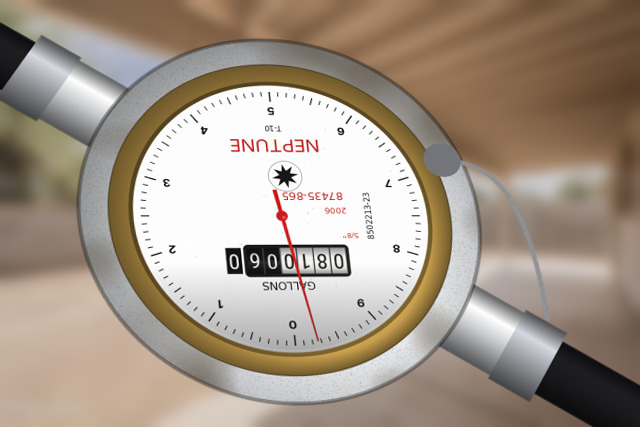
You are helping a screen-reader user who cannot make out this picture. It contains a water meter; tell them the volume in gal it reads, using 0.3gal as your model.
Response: 810059.7gal
